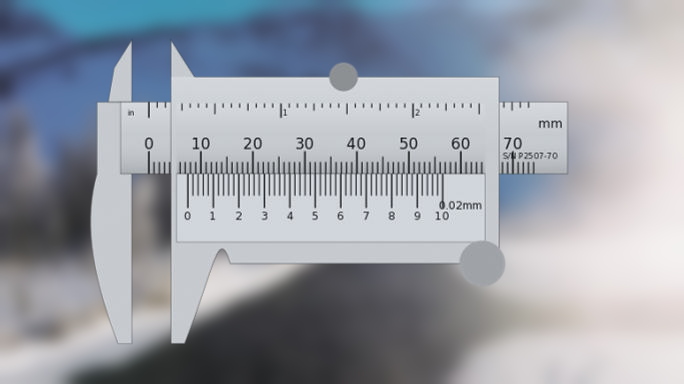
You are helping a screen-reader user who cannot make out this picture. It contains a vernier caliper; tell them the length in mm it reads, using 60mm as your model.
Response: 7.5mm
